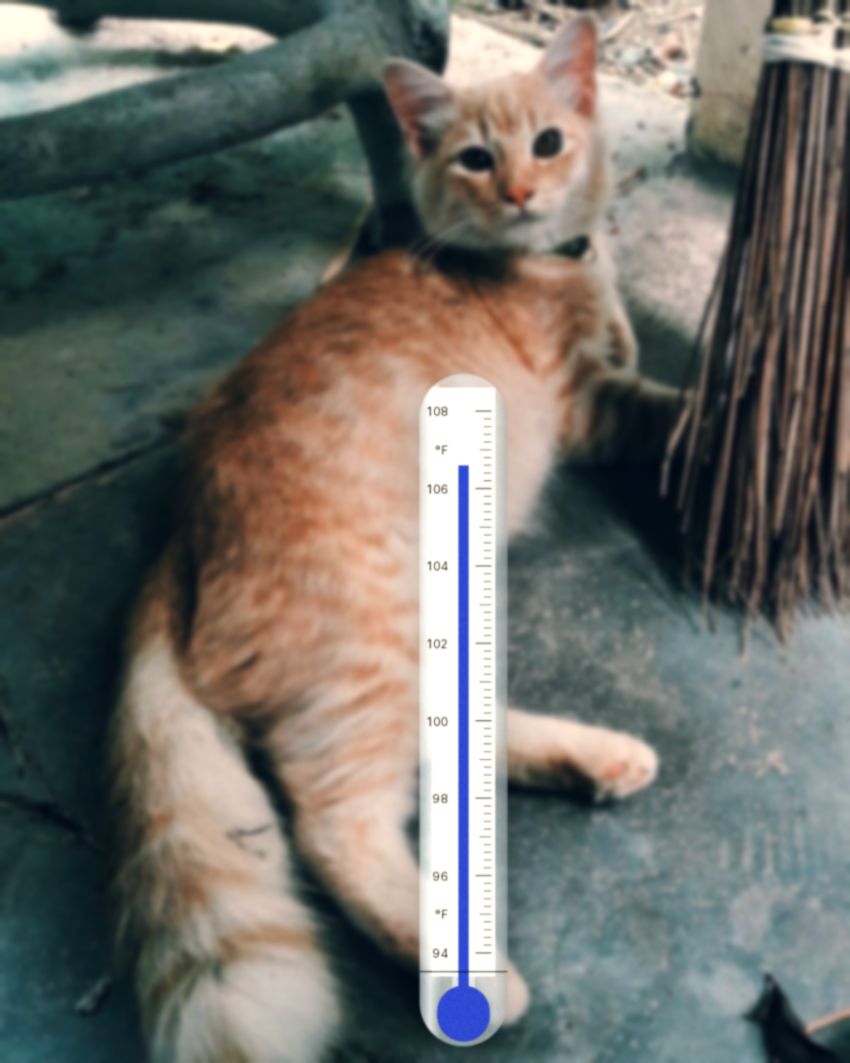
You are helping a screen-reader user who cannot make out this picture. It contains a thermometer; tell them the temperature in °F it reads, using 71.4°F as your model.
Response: 106.6°F
